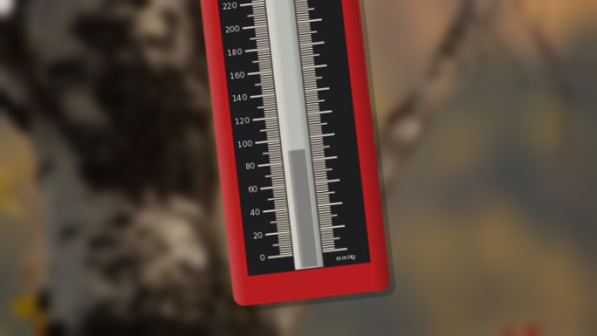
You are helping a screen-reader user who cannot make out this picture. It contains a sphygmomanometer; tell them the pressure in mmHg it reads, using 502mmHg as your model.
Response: 90mmHg
